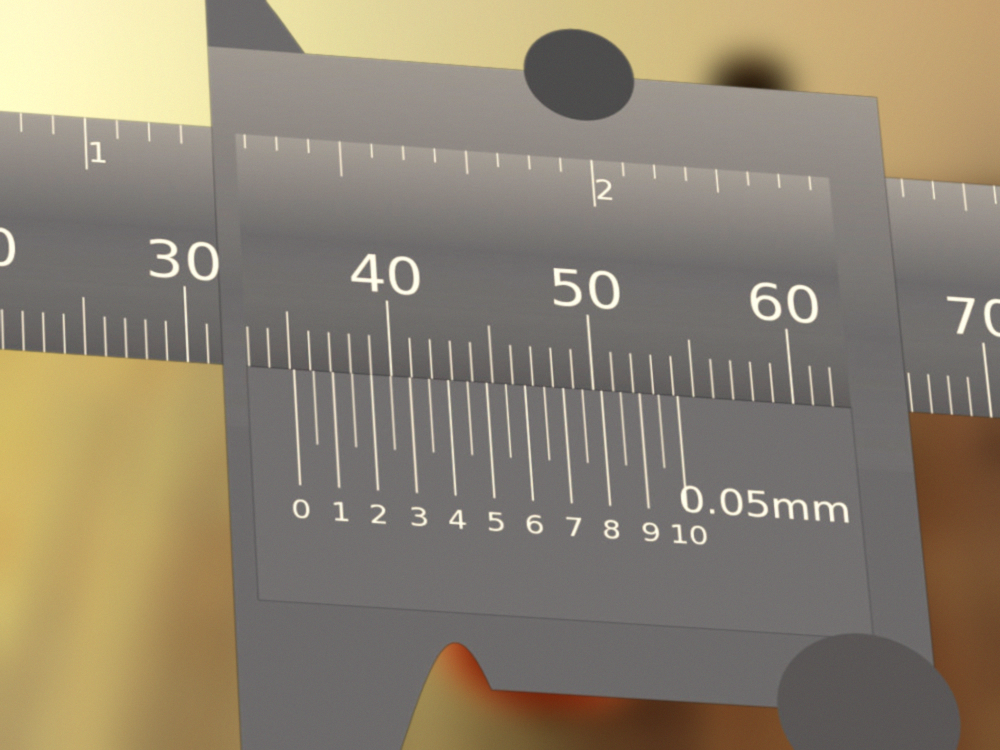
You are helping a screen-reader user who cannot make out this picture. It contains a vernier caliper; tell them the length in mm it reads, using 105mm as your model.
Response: 35.2mm
